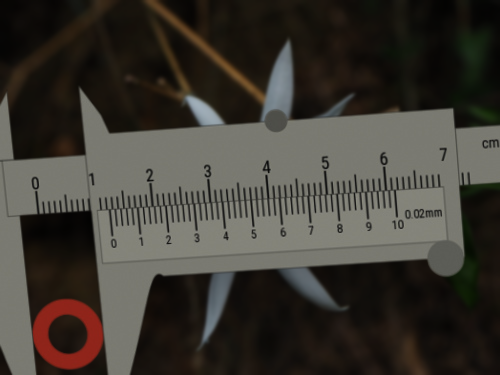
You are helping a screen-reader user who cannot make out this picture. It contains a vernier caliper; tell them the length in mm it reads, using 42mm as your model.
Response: 12.5mm
